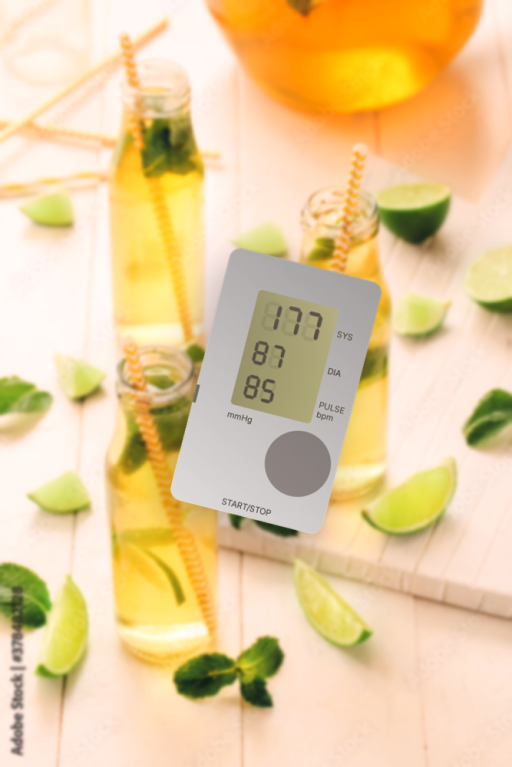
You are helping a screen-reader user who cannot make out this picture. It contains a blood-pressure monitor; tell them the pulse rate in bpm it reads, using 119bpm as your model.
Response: 85bpm
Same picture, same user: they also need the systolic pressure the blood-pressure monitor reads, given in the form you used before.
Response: 177mmHg
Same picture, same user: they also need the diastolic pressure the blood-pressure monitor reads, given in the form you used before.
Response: 87mmHg
